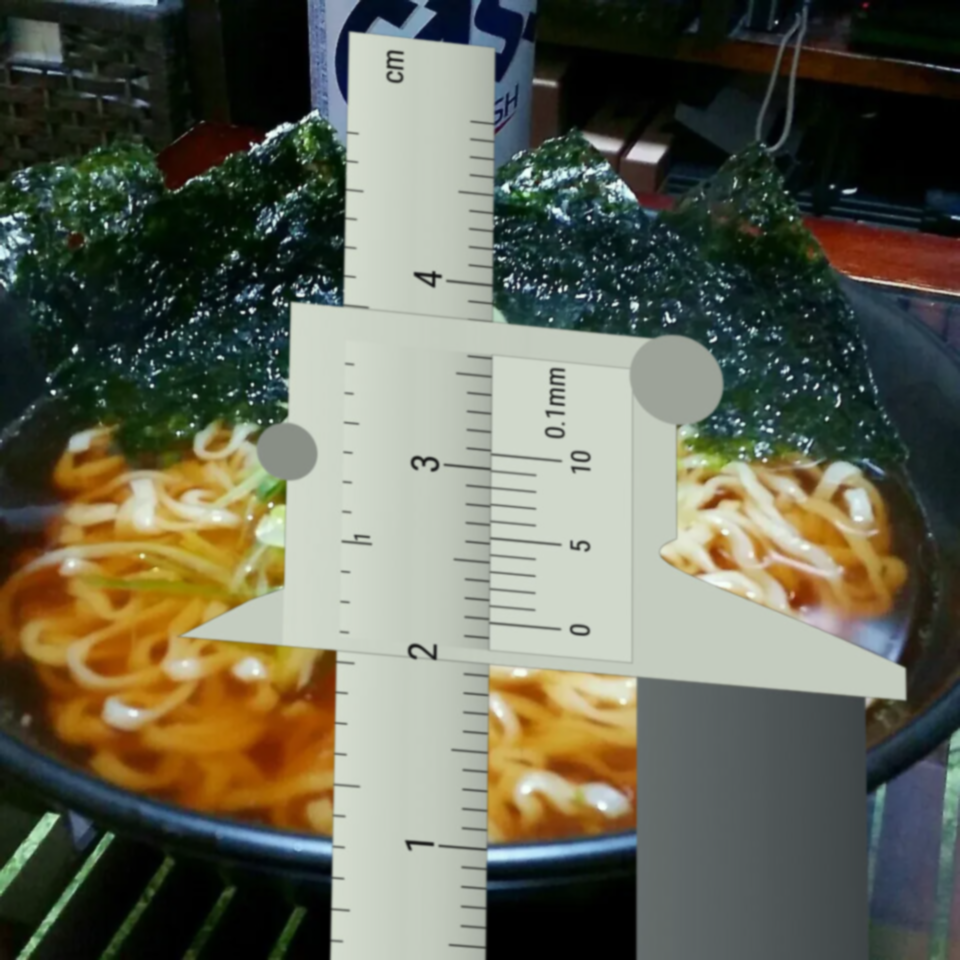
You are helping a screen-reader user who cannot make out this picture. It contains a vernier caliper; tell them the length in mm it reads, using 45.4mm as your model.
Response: 21.8mm
